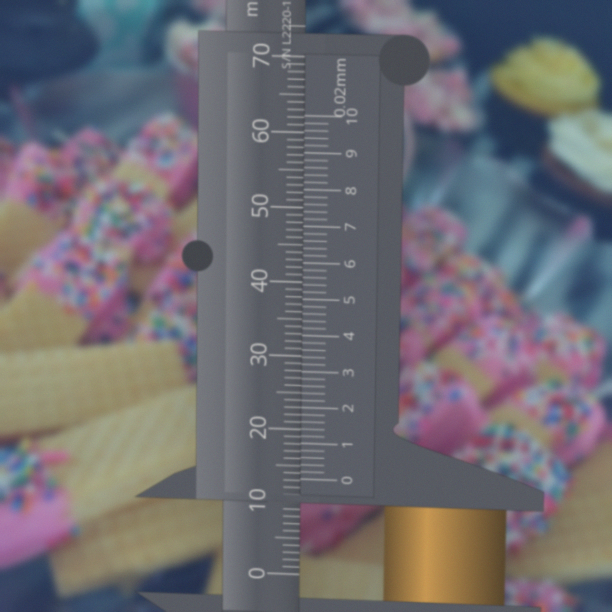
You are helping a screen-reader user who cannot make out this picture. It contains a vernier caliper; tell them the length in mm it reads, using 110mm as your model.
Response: 13.2mm
